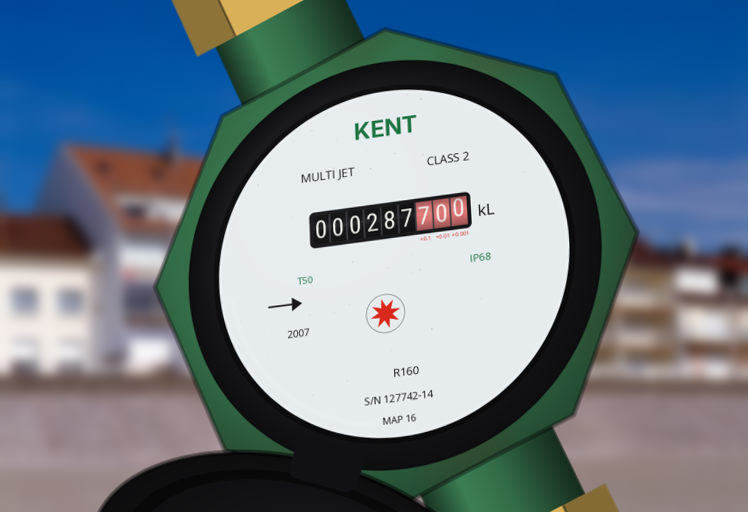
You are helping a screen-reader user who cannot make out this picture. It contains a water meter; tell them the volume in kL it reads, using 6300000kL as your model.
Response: 287.700kL
